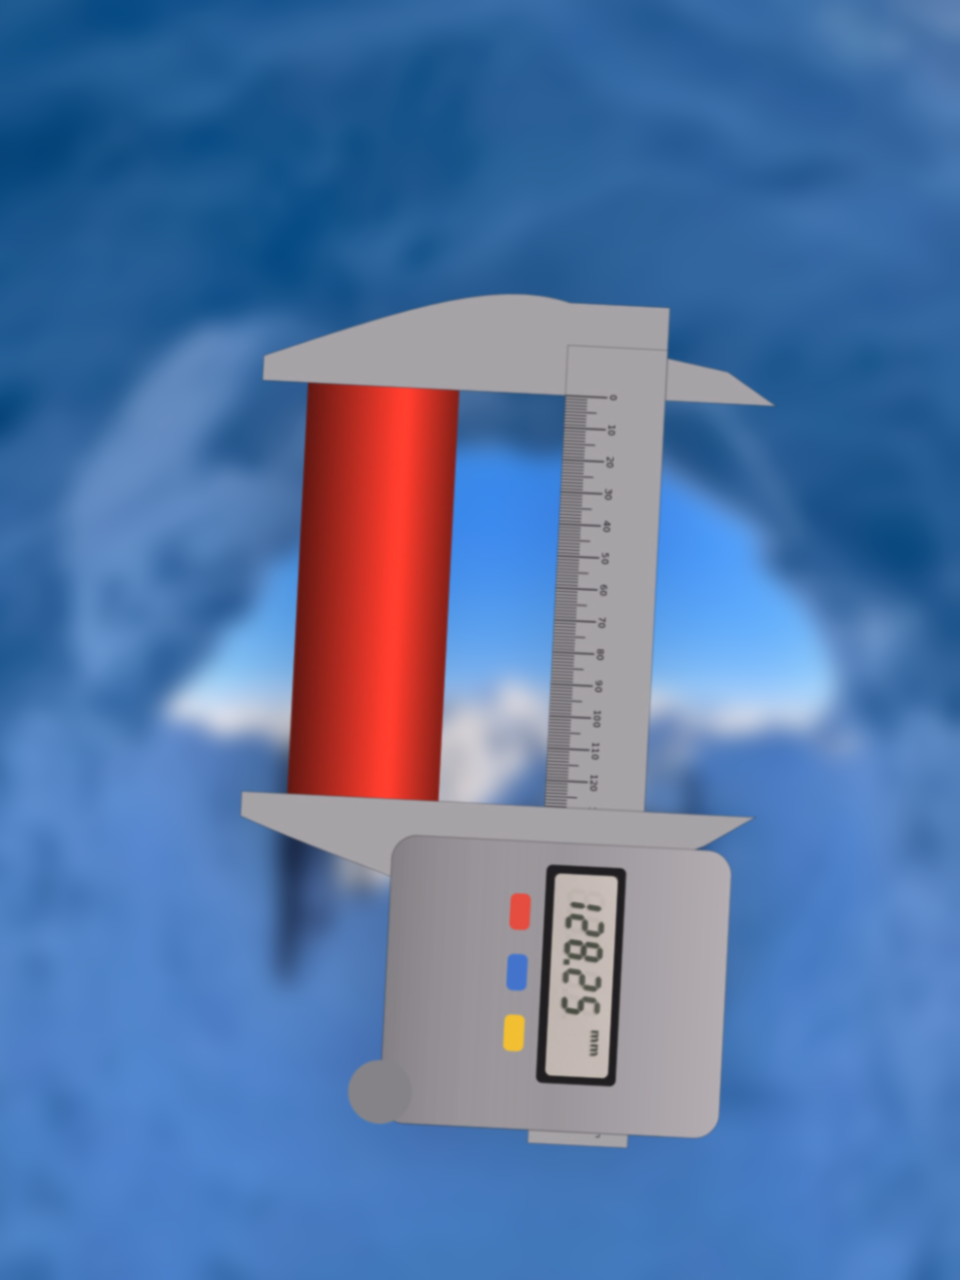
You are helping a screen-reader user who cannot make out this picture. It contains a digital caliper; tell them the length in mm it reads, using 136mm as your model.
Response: 128.25mm
